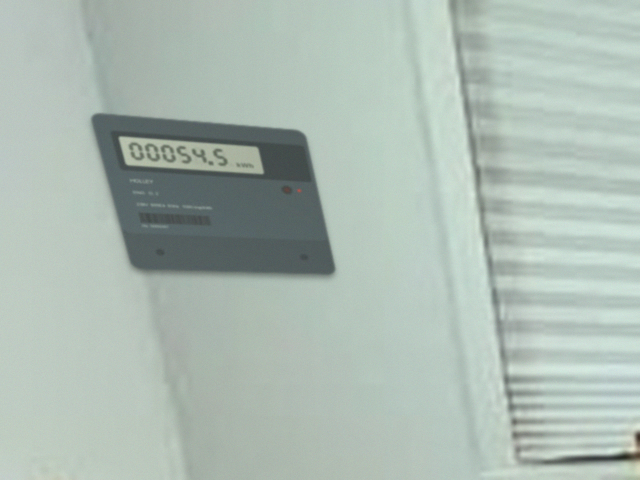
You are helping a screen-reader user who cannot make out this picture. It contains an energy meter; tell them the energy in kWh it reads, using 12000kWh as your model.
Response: 54.5kWh
